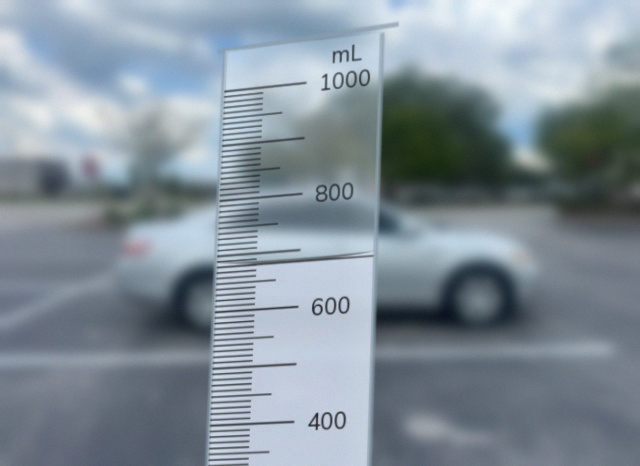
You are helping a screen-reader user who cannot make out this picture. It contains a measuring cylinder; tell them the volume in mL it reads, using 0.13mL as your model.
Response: 680mL
